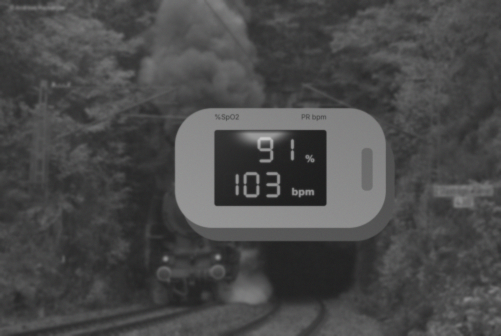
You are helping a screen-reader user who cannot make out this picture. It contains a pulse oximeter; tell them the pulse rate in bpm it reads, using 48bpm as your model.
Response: 103bpm
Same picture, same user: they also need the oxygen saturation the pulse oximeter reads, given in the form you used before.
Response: 91%
